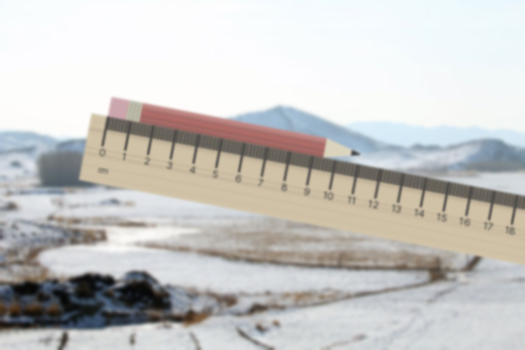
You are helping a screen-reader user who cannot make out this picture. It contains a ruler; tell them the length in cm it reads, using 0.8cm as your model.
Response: 11cm
